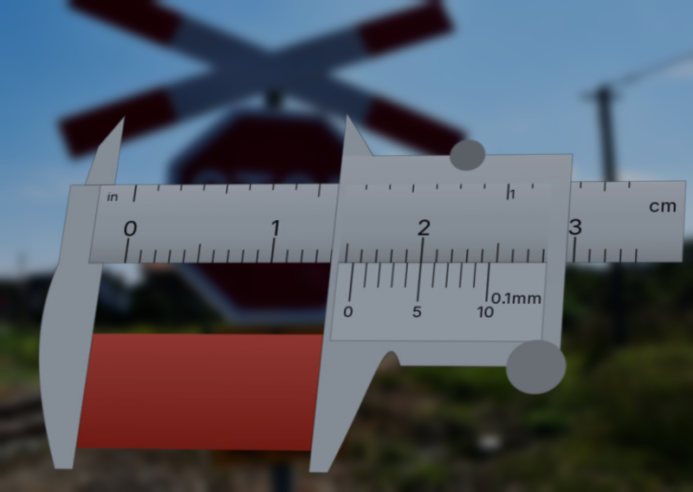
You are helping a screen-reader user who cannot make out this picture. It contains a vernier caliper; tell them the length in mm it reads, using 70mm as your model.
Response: 15.5mm
